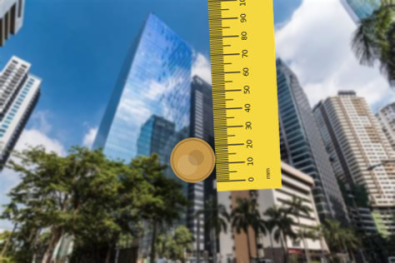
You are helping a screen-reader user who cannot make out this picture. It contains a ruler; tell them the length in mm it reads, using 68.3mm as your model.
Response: 25mm
